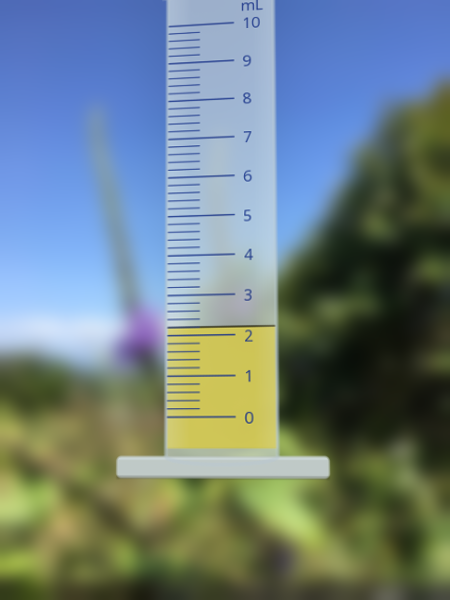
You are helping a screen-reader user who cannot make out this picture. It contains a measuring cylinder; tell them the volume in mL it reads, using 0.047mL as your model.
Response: 2.2mL
